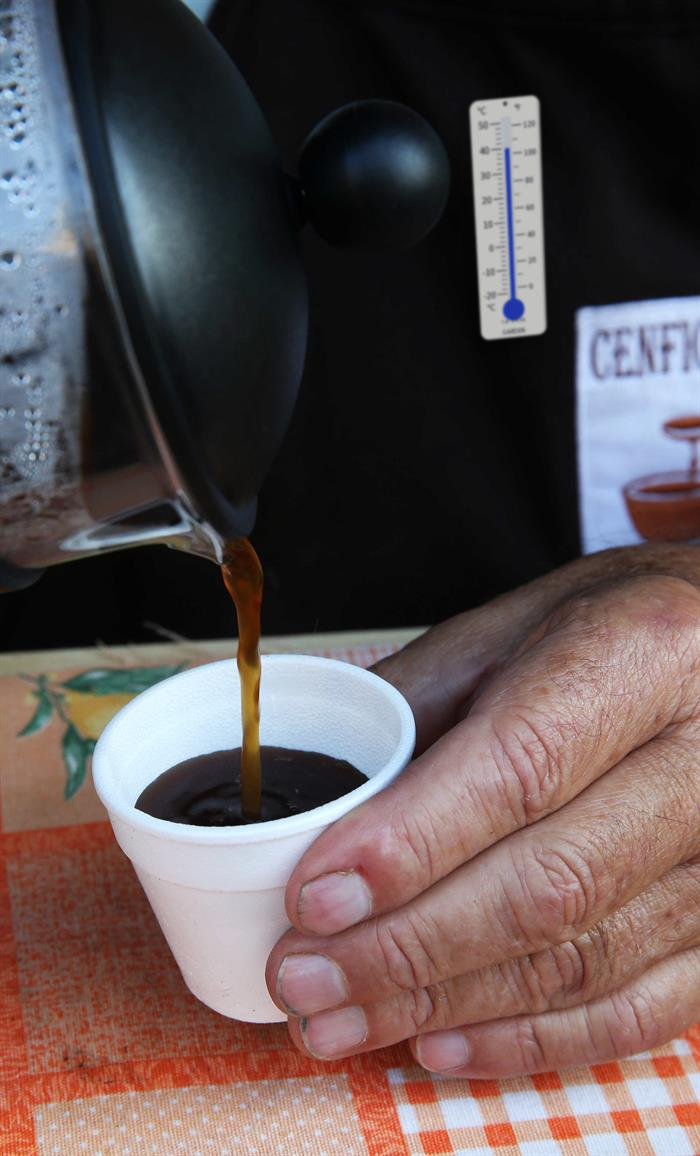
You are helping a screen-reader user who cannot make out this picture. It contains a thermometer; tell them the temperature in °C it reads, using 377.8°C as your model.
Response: 40°C
